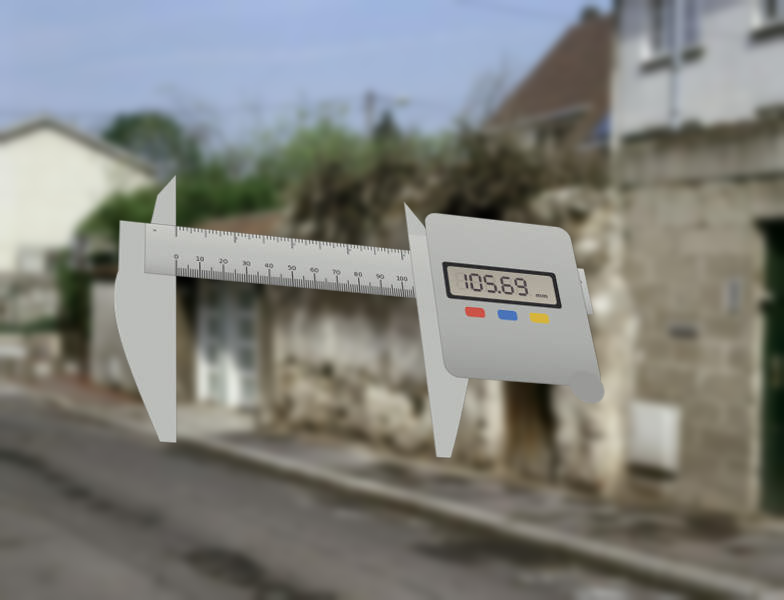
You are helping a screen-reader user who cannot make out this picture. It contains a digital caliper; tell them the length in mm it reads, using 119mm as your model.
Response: 105.69mm
